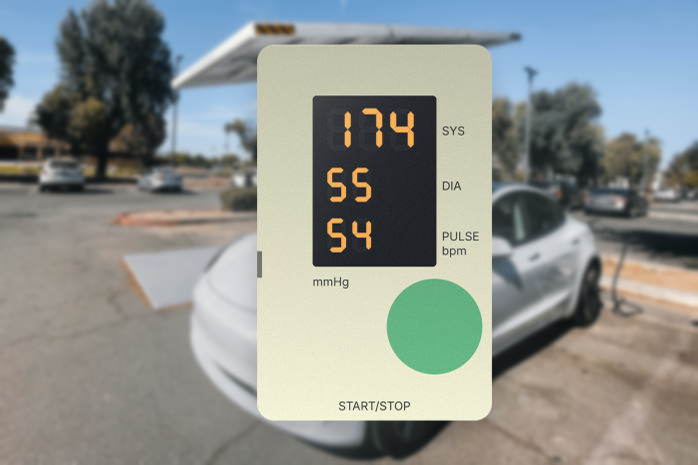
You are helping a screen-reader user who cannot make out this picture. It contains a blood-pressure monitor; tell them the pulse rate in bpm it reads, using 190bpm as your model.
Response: 54bpm
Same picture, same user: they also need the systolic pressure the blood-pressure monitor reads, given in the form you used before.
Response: 174mmHg
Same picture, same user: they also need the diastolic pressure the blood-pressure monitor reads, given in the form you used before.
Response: 55mmHg
